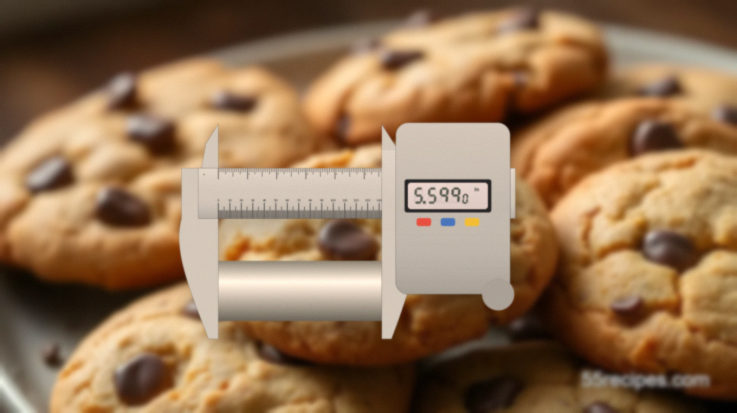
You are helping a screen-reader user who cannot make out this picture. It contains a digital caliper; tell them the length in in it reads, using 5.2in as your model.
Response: 5.5990in
